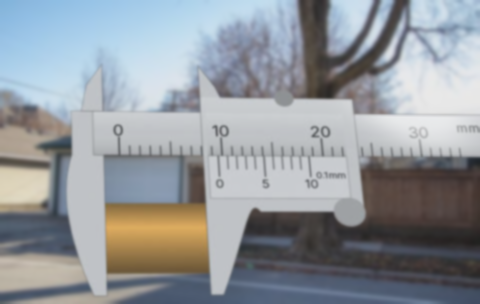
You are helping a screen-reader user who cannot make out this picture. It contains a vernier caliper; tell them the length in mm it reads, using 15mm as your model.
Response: 9.6mm
